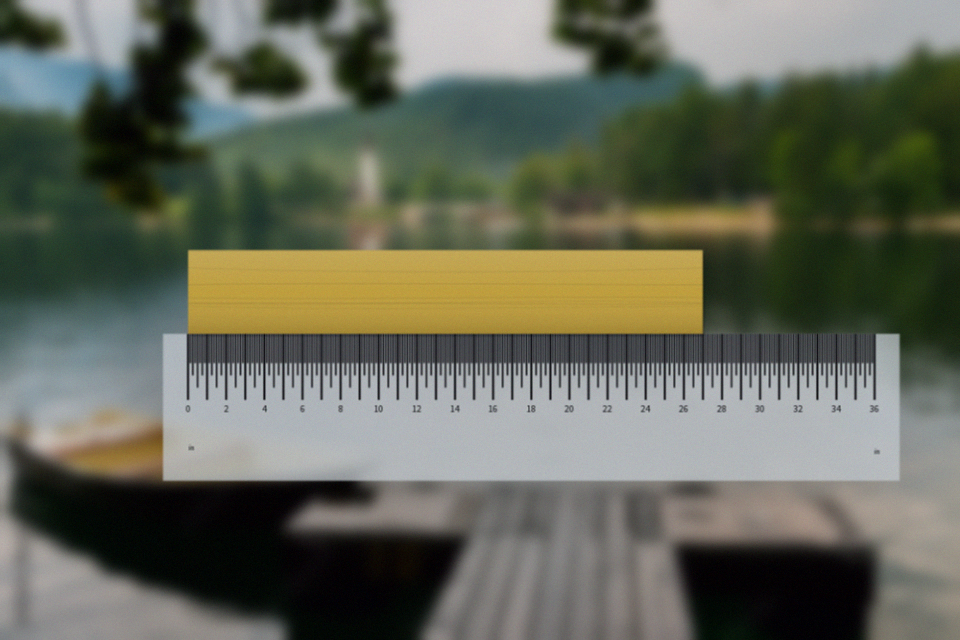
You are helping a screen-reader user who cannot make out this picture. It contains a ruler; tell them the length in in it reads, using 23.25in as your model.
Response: 27in
